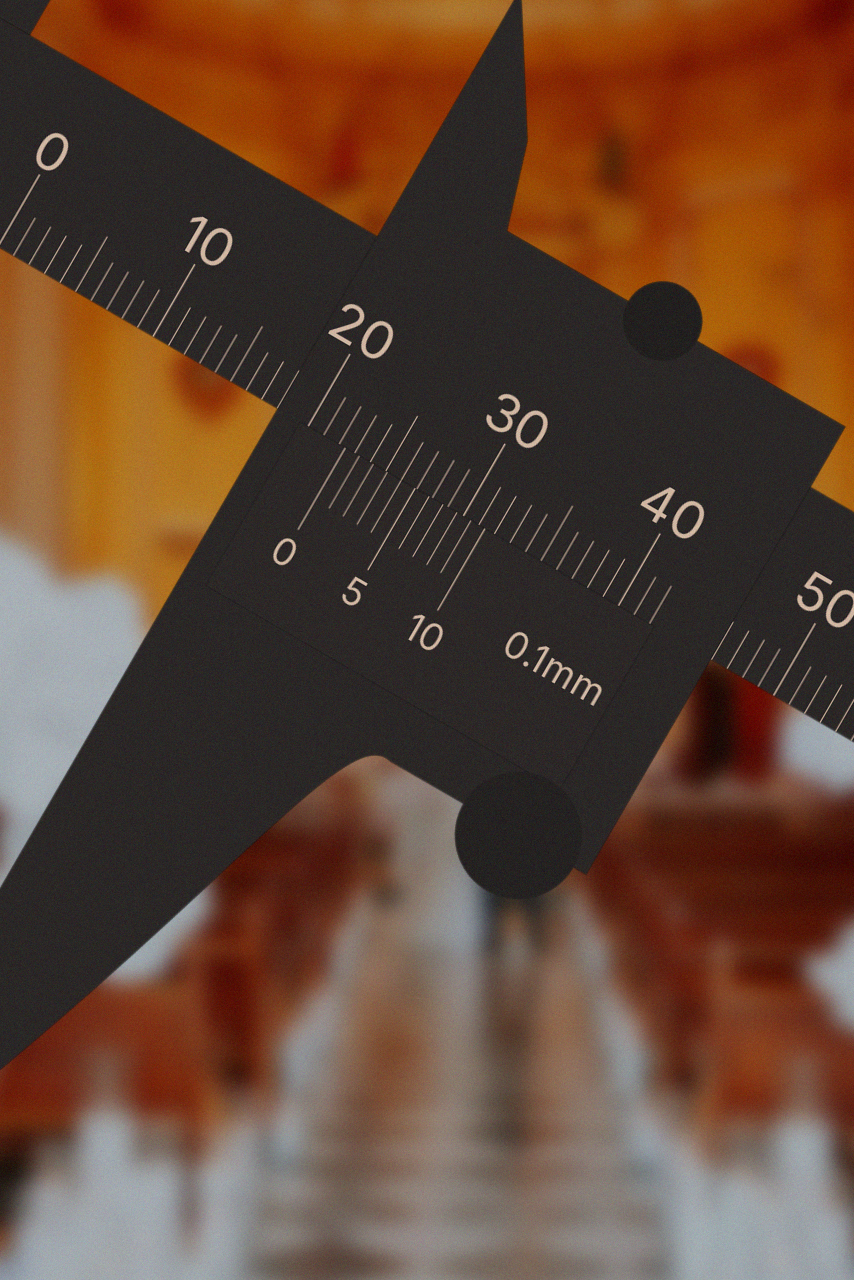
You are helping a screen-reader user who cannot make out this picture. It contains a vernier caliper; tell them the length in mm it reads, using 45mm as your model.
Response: 22.4mm
